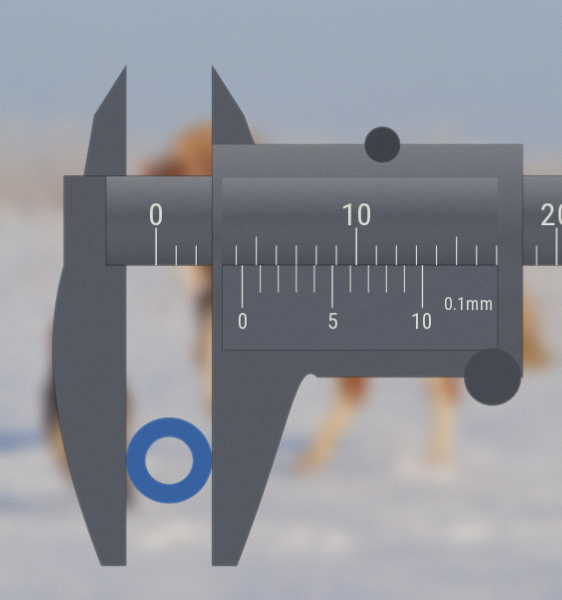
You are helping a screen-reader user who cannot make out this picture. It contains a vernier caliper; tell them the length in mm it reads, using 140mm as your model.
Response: 4.3mm
